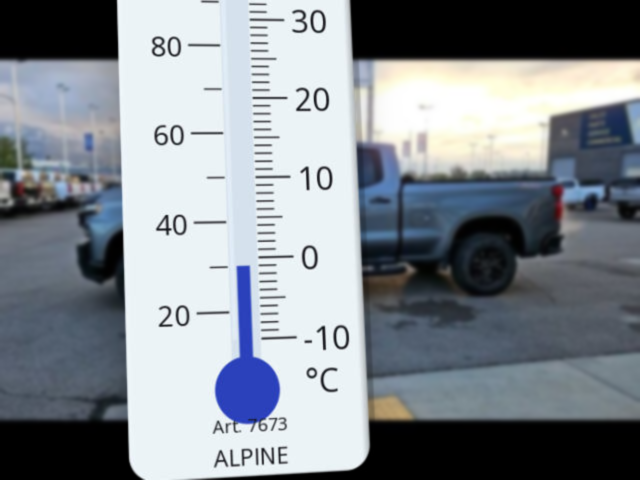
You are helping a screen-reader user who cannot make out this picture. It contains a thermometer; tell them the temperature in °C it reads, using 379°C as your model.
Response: -1°C
